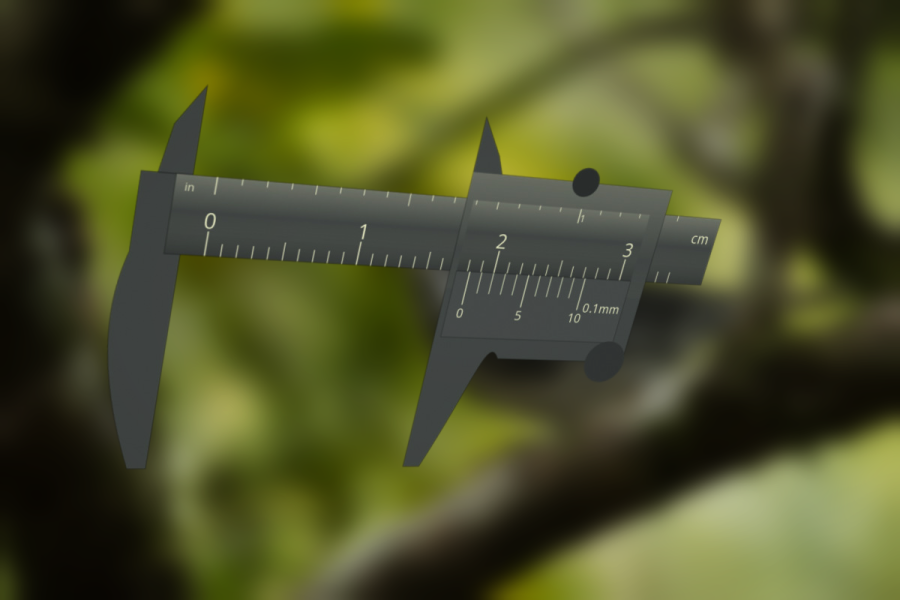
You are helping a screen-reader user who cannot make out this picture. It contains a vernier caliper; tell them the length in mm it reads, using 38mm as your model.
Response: 18.2mm
